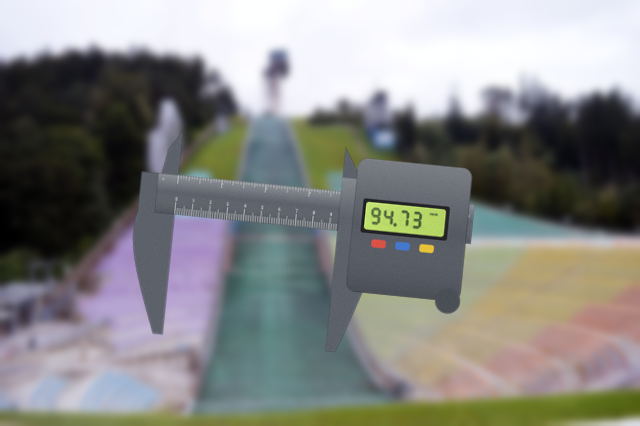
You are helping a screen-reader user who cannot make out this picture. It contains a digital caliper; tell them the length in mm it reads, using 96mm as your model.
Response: 94.73mm
